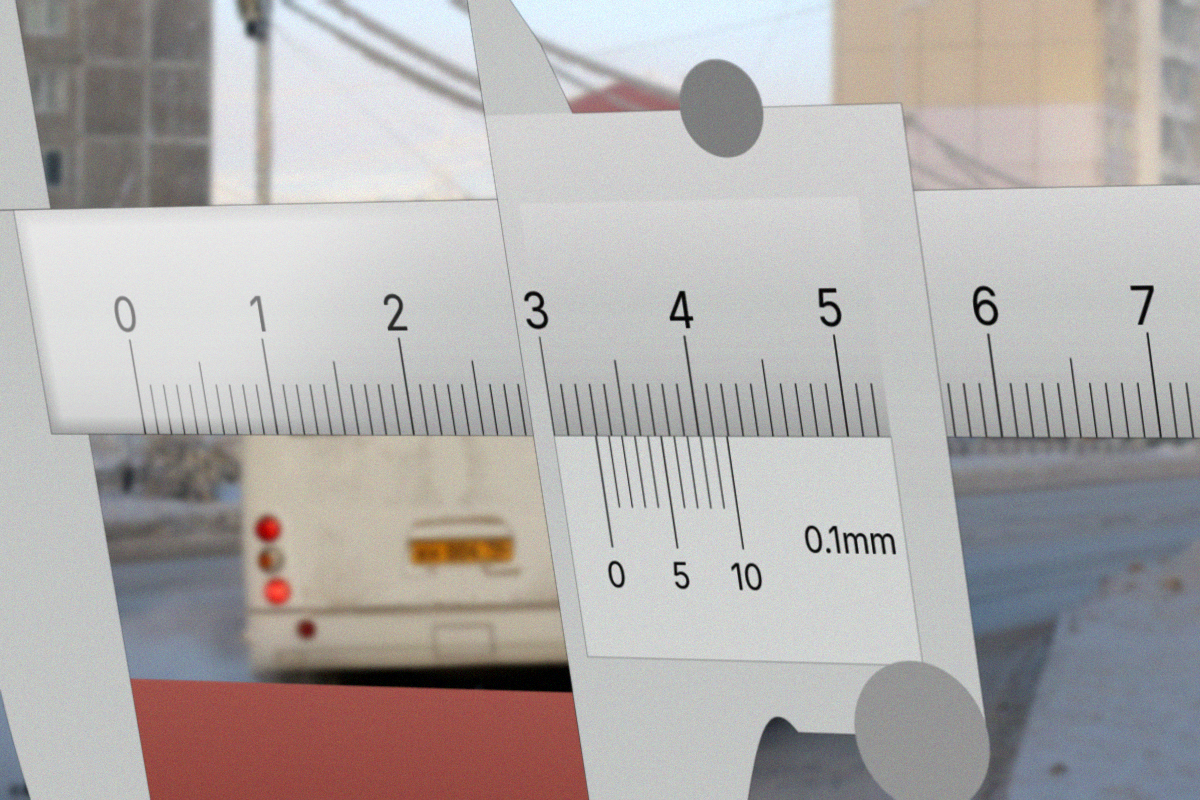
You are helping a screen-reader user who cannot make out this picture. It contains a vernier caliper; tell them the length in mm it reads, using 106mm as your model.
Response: 32.9mm
